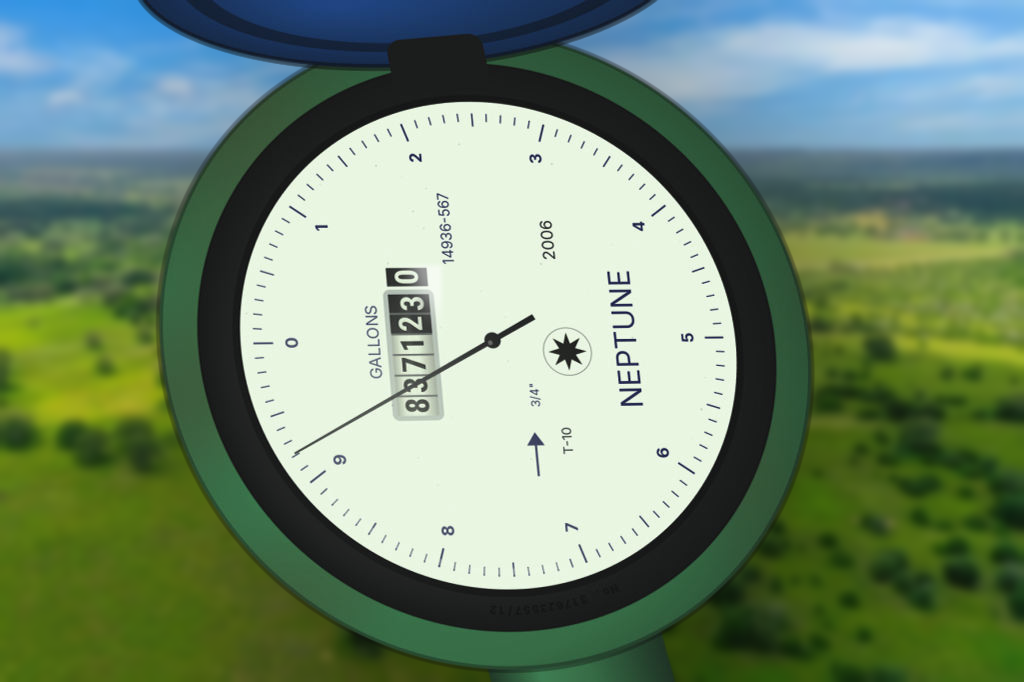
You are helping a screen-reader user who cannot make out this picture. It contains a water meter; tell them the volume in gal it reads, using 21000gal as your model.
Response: 8371229.2gal
